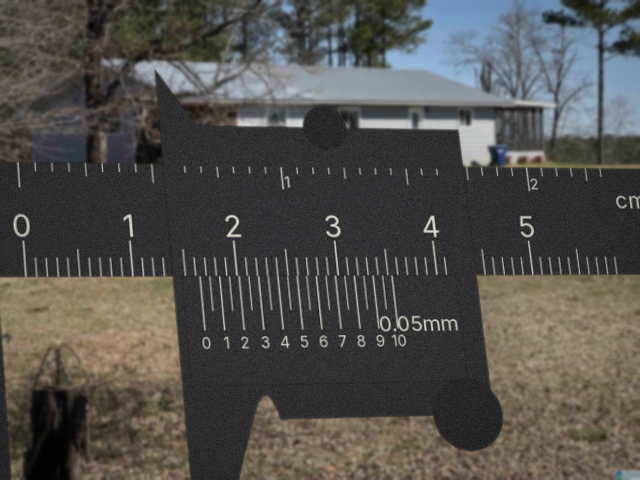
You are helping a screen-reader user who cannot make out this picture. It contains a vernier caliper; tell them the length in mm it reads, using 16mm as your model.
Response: 16.4mm
